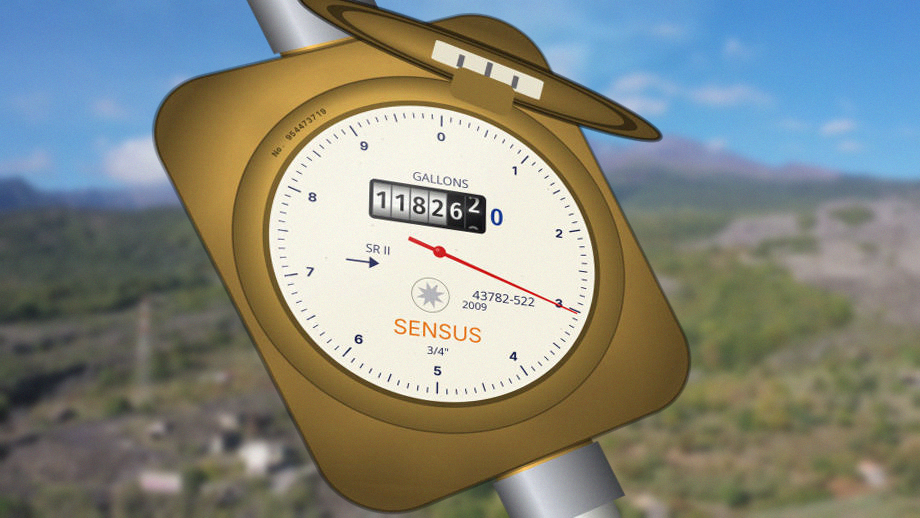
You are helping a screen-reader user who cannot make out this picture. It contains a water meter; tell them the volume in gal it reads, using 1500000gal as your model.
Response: 1182623.0gal
